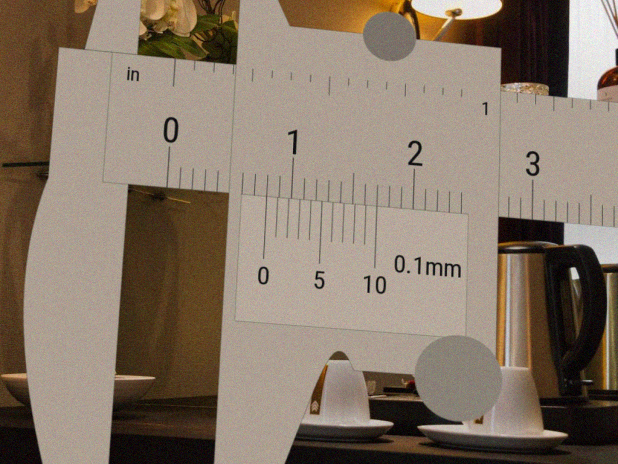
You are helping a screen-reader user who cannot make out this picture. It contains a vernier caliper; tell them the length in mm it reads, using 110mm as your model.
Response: 8.0mm
